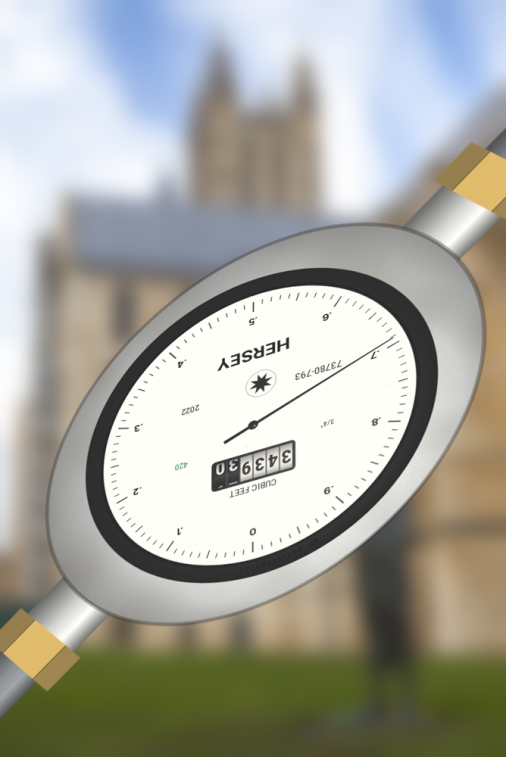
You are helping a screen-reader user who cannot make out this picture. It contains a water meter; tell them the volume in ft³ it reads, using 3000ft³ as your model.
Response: 343929.69ft³
